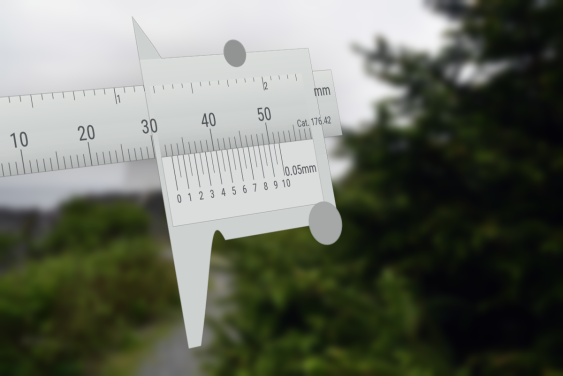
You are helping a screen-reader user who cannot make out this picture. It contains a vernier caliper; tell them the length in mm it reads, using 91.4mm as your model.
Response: 32.8mm
